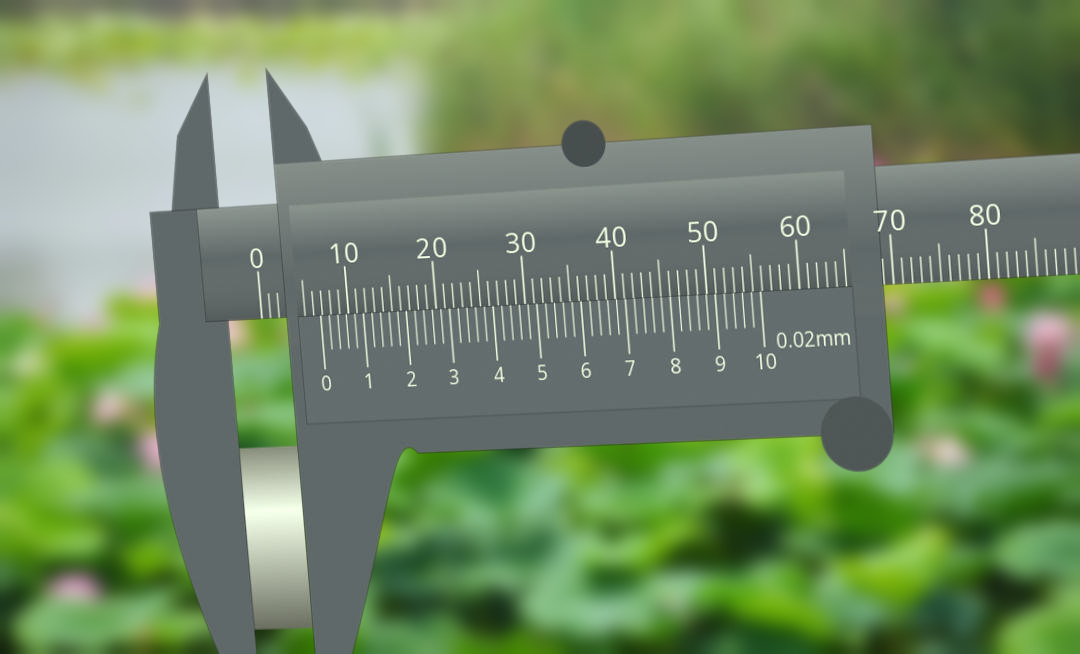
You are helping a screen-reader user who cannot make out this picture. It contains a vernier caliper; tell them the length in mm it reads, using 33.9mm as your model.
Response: 6.8mm
